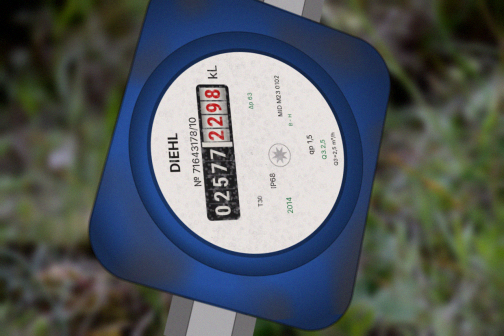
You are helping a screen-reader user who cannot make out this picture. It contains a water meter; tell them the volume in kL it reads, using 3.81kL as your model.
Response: 2577.2298kL
